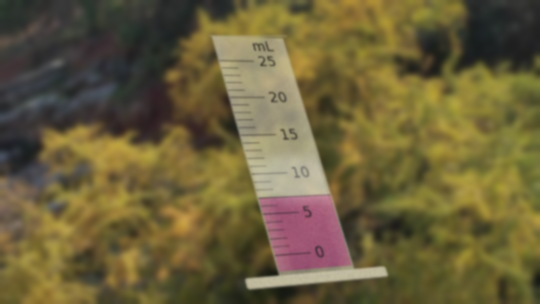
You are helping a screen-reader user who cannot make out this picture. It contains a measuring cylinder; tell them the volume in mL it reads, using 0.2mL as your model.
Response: 7mL
